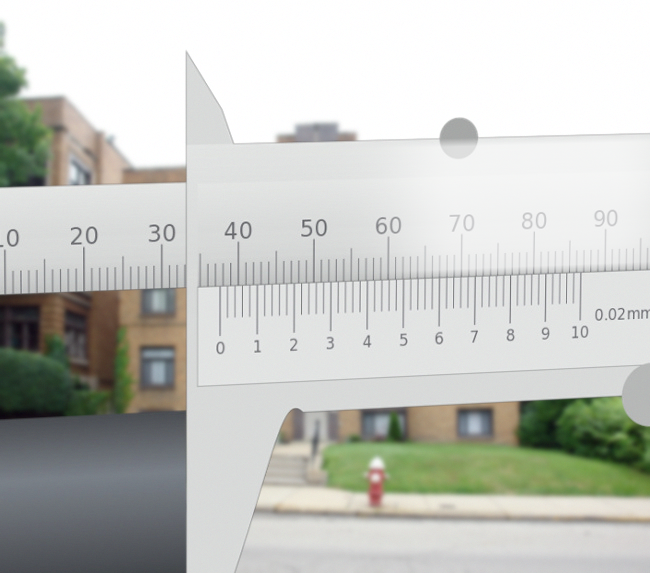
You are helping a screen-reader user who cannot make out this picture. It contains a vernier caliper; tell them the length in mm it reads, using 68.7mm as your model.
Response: 37.6mm
